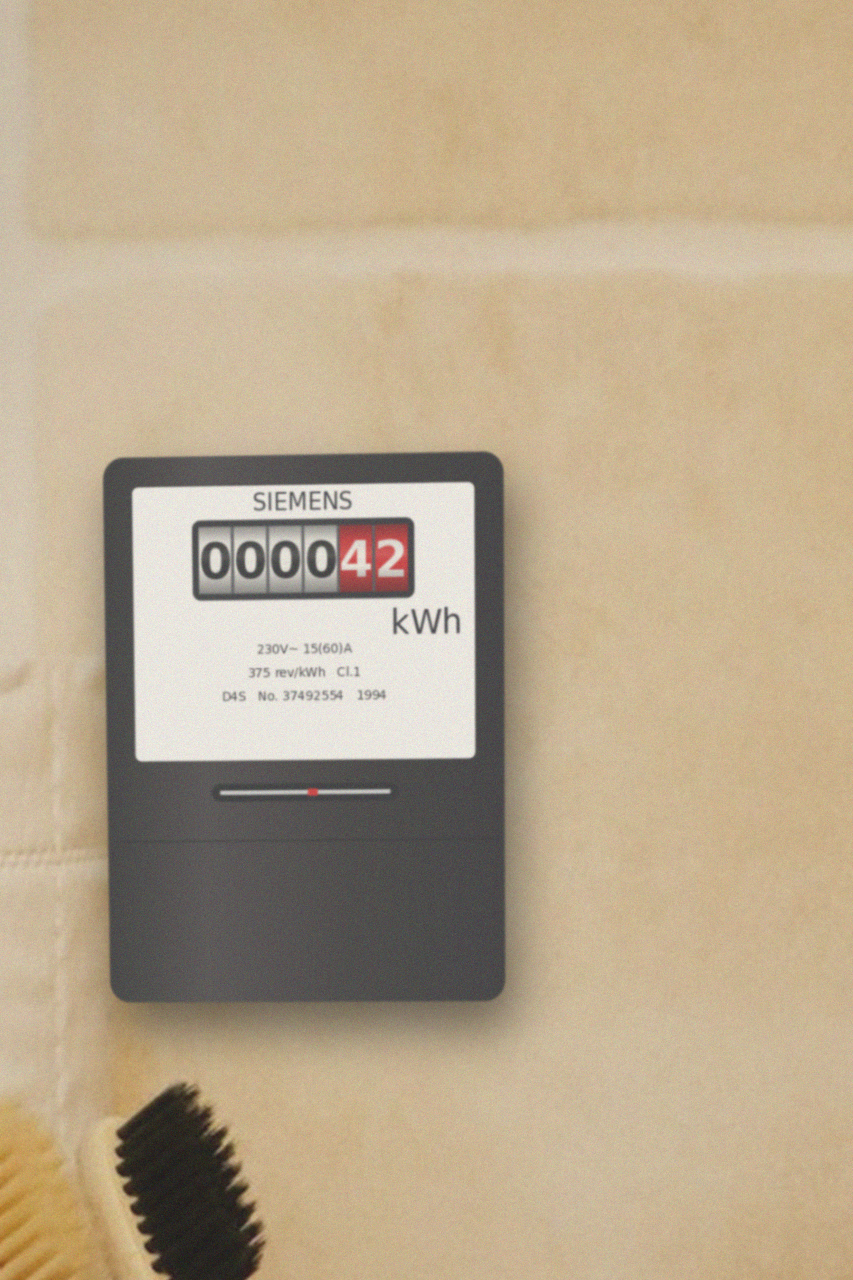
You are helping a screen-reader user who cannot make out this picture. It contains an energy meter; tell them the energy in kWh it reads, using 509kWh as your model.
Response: 0.42kWh
